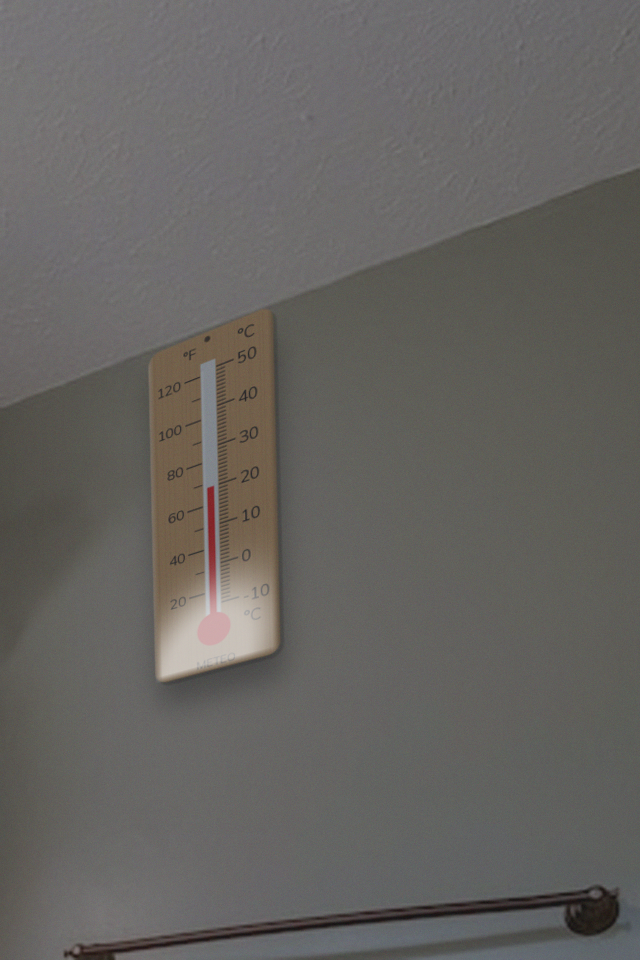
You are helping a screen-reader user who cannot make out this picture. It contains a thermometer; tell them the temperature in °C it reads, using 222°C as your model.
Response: 20°C
